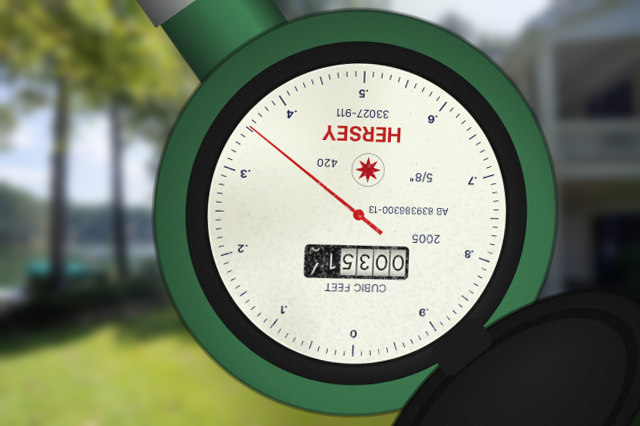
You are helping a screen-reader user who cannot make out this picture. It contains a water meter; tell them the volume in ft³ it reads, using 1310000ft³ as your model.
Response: 3517.35ft³
